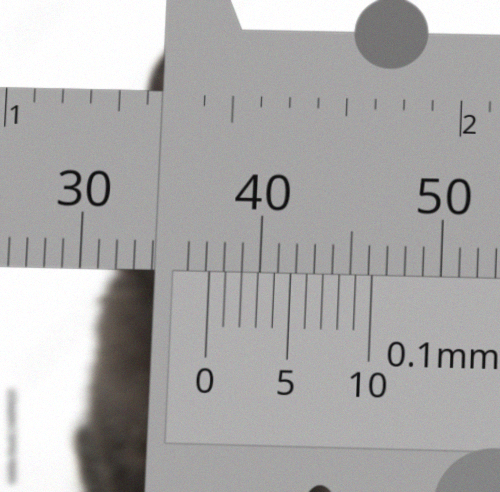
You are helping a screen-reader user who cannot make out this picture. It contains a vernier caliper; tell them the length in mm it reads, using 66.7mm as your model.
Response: 37.2mm
